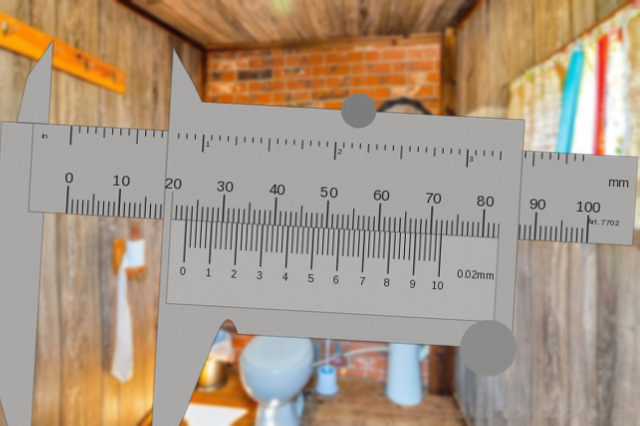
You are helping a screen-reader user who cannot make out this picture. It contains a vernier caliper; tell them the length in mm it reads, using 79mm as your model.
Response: 23.0mm
